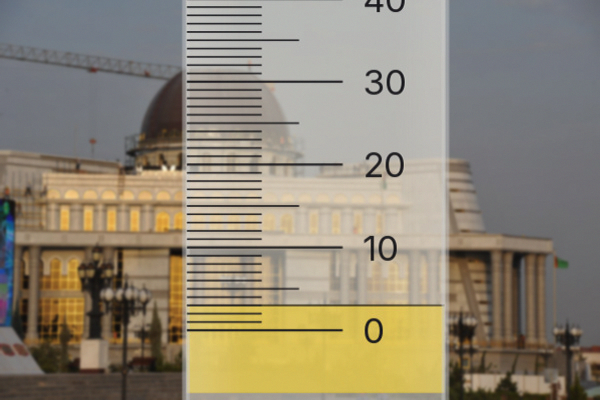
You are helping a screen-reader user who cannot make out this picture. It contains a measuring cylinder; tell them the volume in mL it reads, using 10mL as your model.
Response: 3mL
